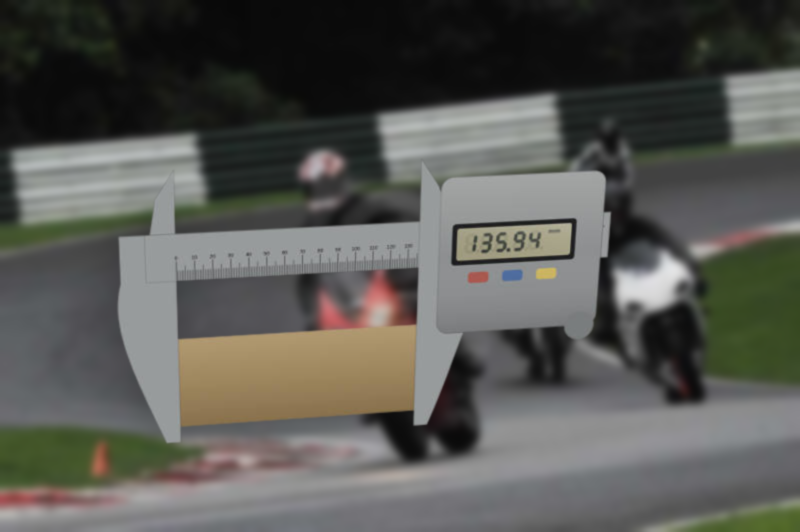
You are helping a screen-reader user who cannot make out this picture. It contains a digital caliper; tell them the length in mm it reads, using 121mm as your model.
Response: 135.94mm
